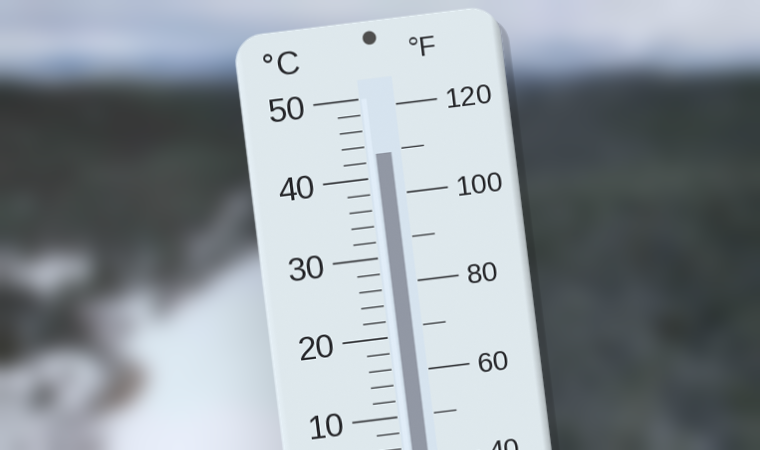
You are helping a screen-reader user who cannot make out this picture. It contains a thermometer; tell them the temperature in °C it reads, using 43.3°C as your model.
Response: 43°C
